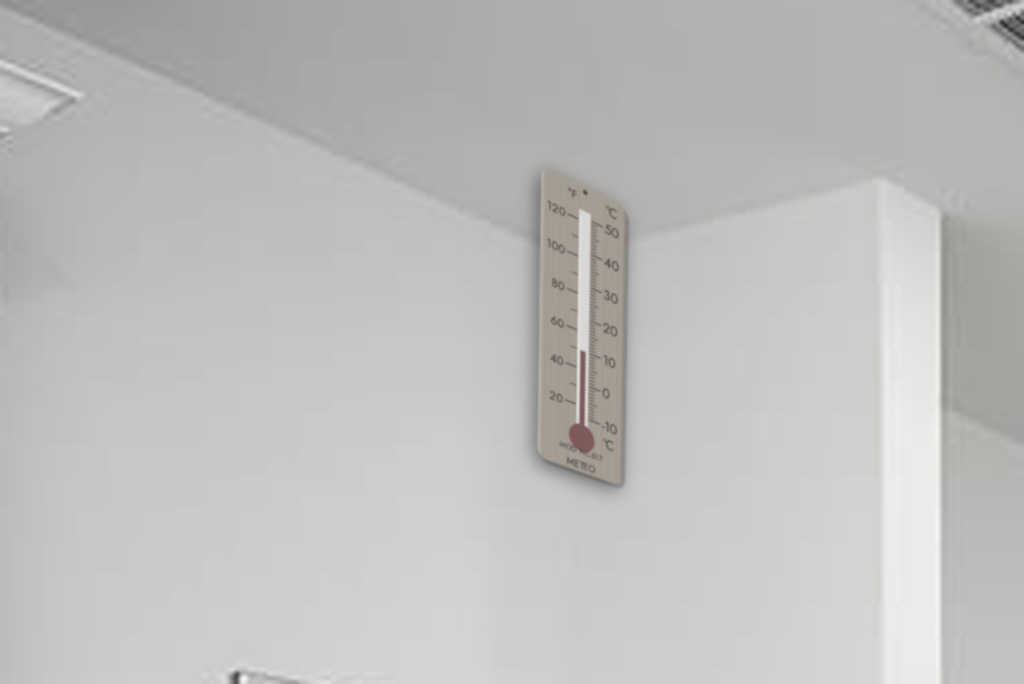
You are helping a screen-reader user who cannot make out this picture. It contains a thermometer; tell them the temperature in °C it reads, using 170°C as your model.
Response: 10°C
